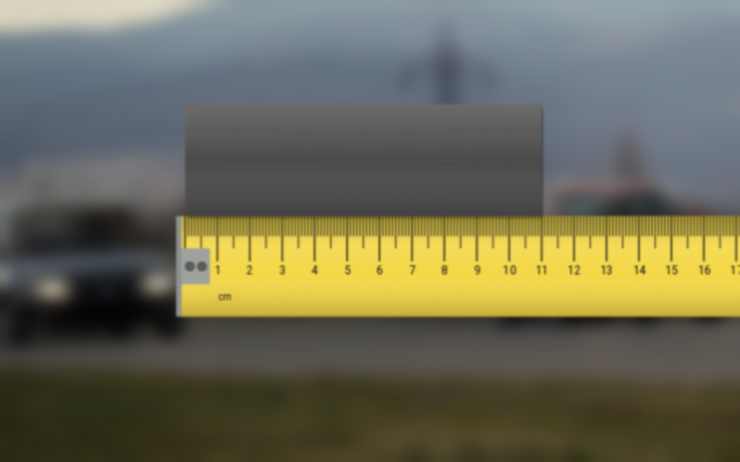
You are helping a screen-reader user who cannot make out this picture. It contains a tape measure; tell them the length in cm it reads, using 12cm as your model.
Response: 11cm
